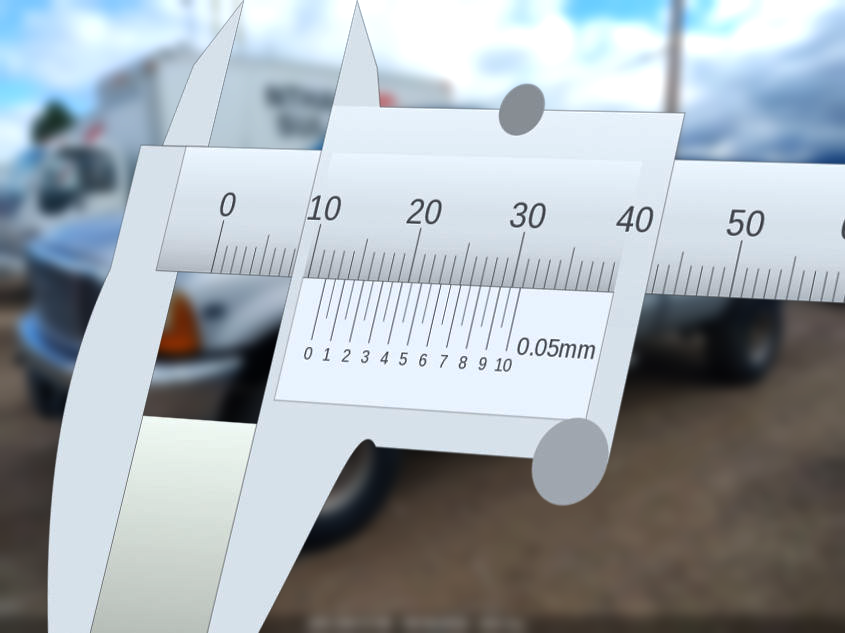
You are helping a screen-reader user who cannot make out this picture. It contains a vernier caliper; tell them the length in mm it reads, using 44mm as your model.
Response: 11.8mm
